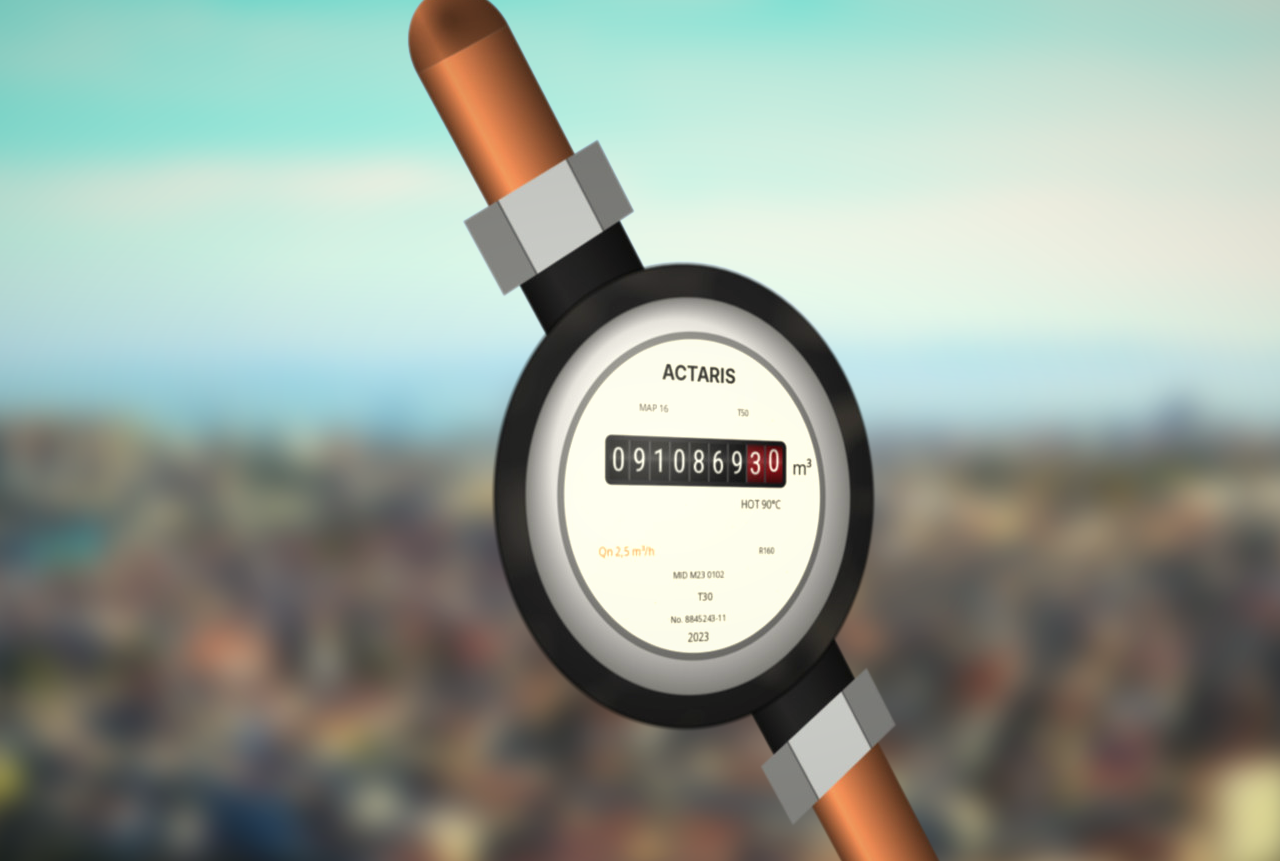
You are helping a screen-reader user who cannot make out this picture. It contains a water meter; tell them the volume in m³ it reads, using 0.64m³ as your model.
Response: 910869.30m³
